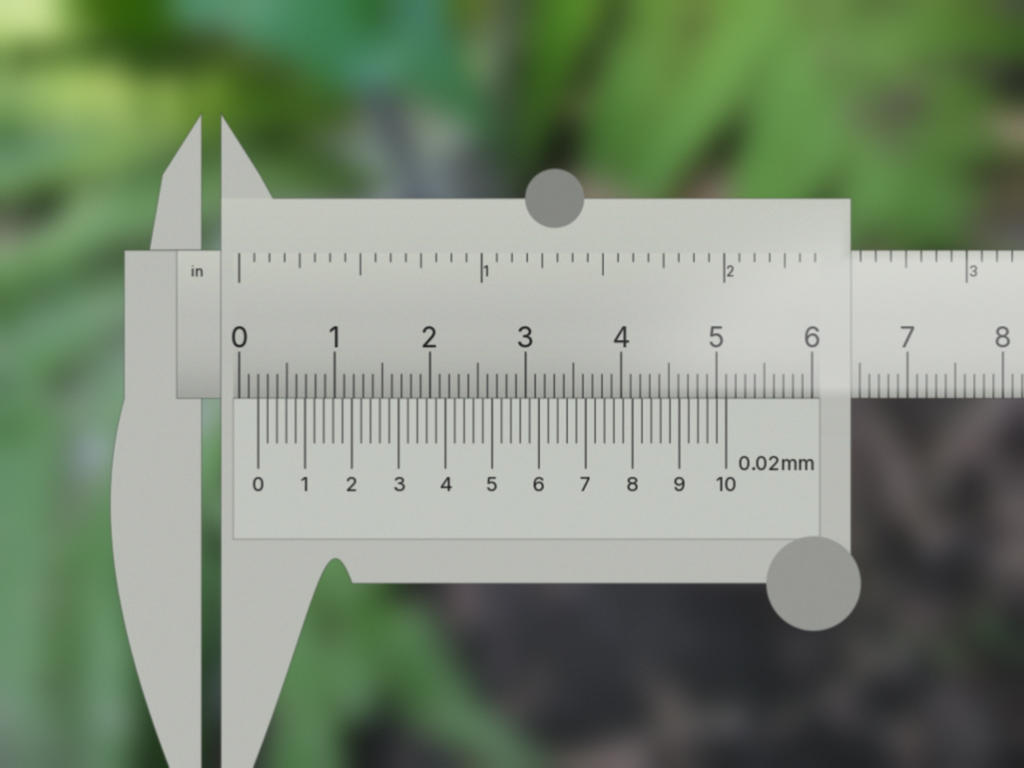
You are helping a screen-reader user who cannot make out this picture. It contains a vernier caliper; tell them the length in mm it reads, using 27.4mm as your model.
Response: 2.0mm
